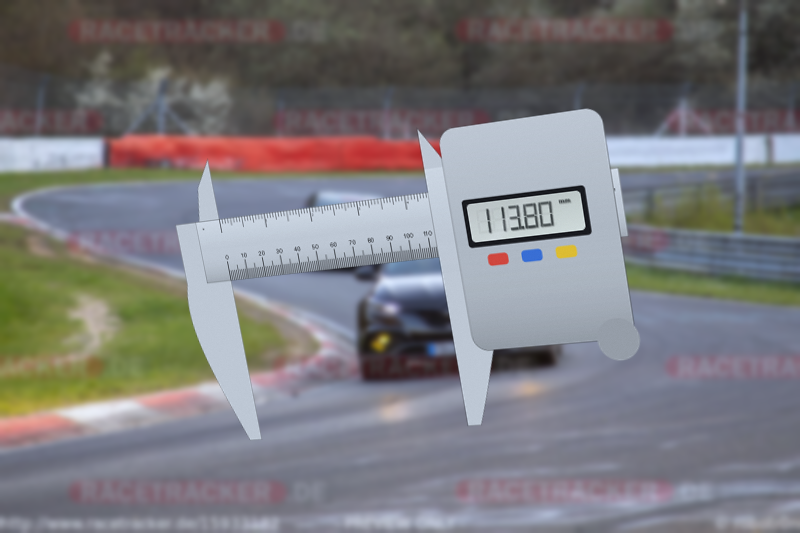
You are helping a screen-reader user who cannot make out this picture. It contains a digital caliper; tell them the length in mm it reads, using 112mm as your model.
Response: 113.80mm
